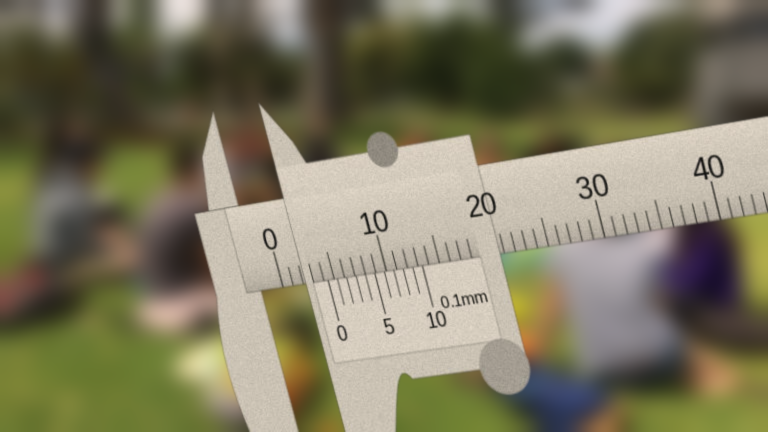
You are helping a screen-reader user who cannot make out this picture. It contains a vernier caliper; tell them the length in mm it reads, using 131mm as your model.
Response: 4.4mm
